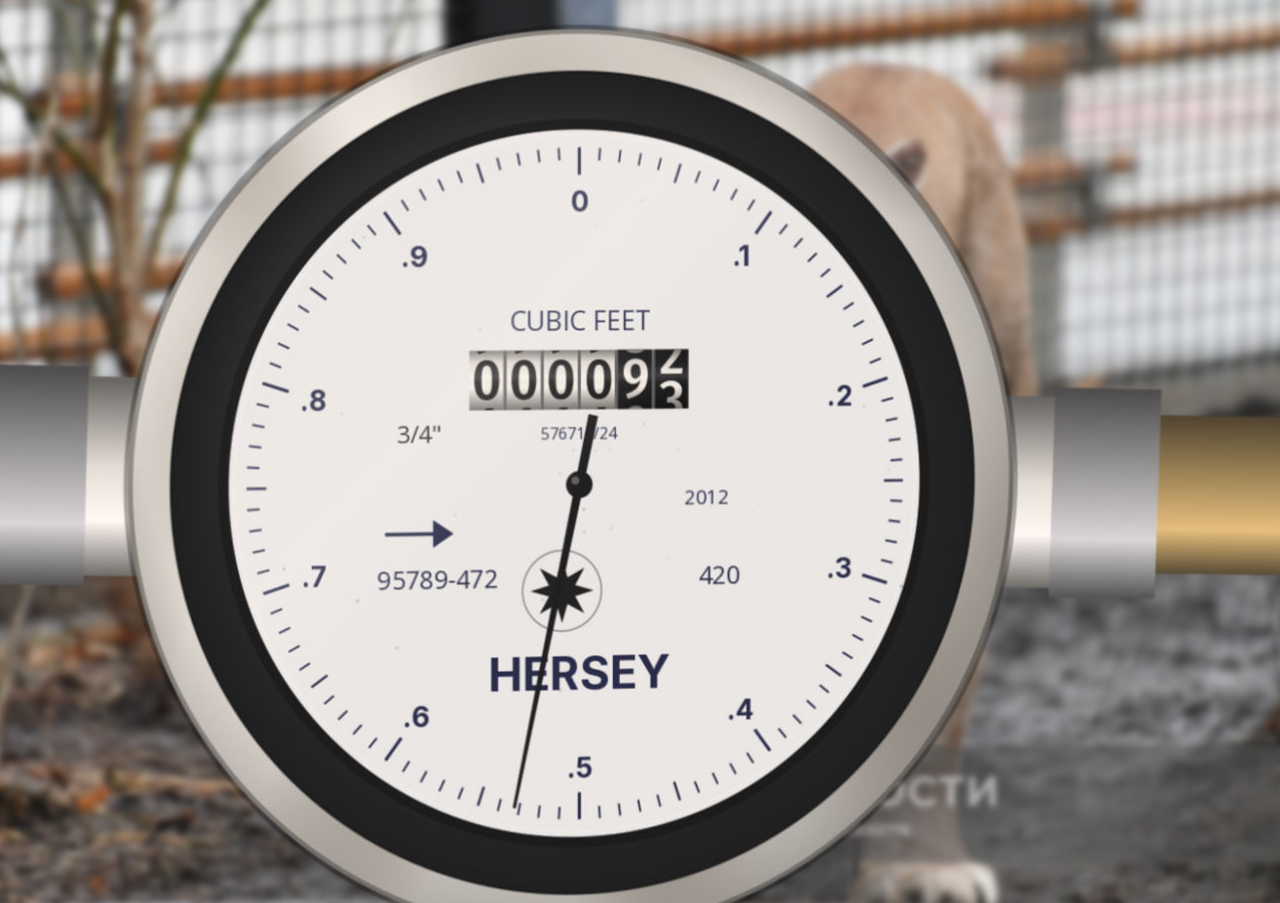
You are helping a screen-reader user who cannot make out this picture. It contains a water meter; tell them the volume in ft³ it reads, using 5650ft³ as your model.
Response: 92.53ft³
